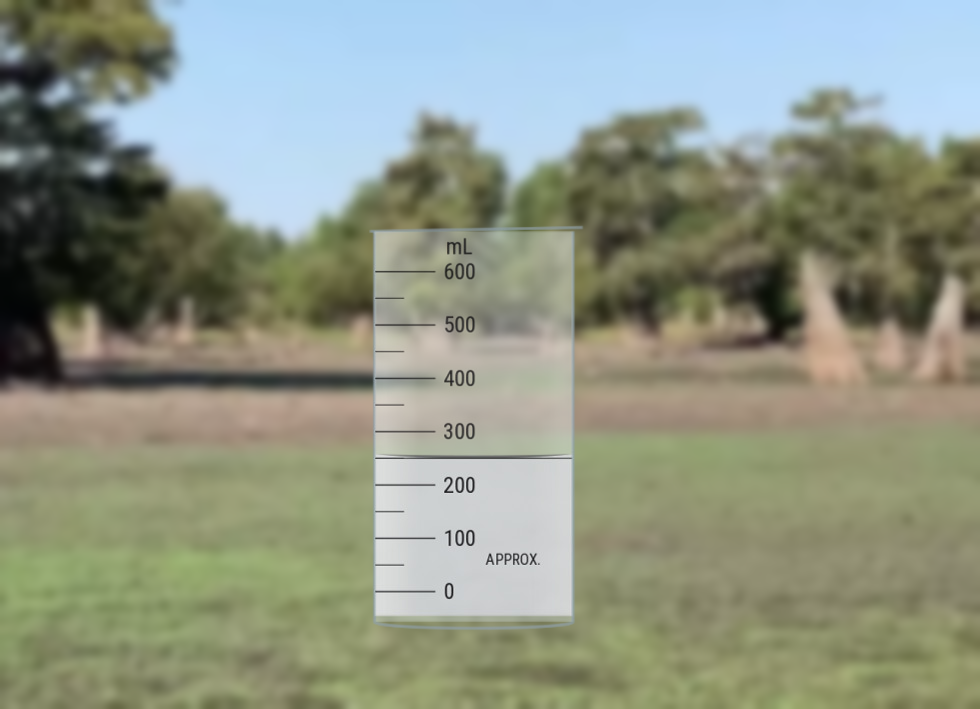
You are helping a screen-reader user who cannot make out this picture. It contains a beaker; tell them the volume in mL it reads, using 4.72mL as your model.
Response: 250mL
